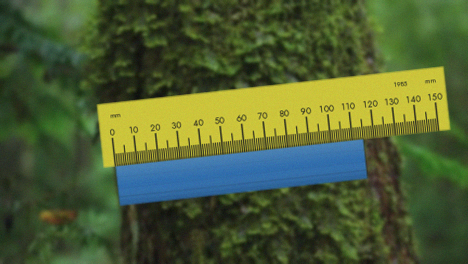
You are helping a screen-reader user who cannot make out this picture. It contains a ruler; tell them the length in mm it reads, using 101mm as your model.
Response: 115mm
